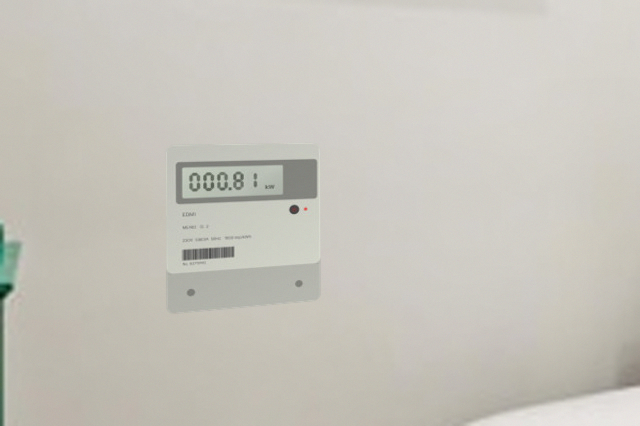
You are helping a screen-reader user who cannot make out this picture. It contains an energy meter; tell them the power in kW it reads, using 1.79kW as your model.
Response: 0.81kW
